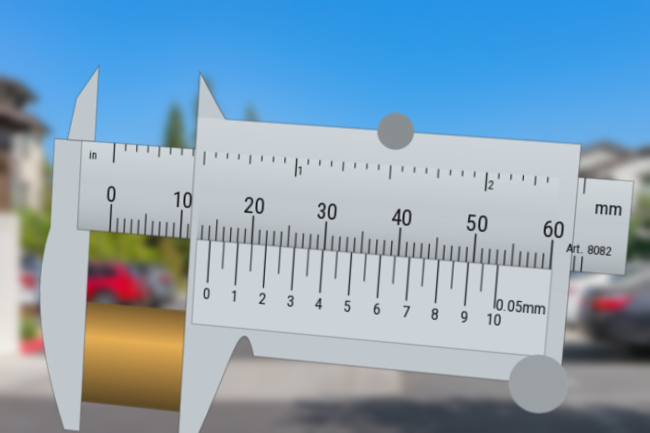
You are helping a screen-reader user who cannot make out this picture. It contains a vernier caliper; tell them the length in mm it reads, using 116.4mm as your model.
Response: 14.2mm
